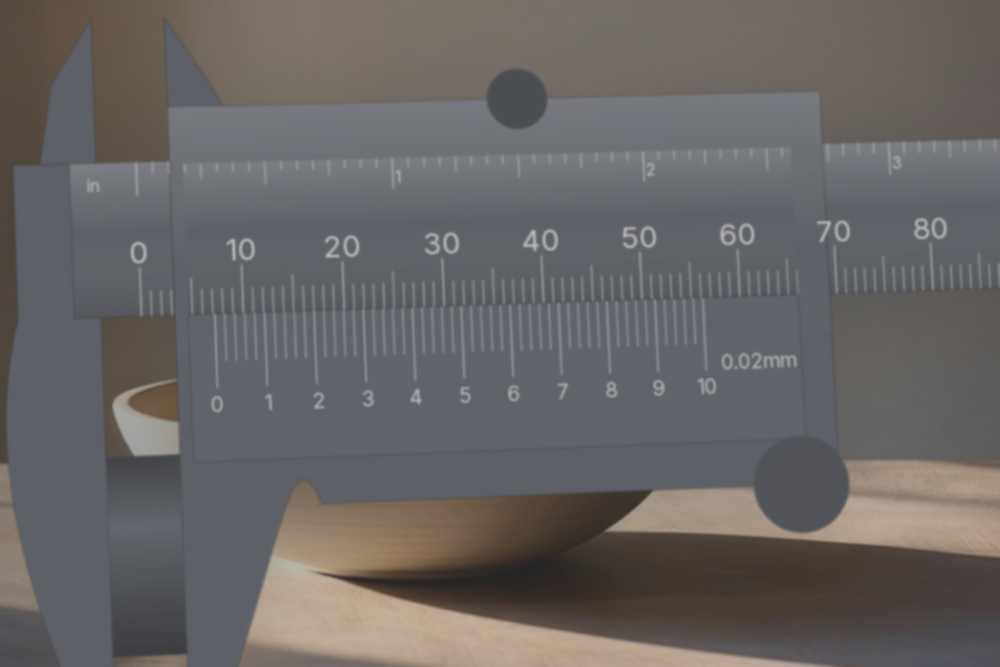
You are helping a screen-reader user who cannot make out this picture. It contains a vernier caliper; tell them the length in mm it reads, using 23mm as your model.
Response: 7.2mm
